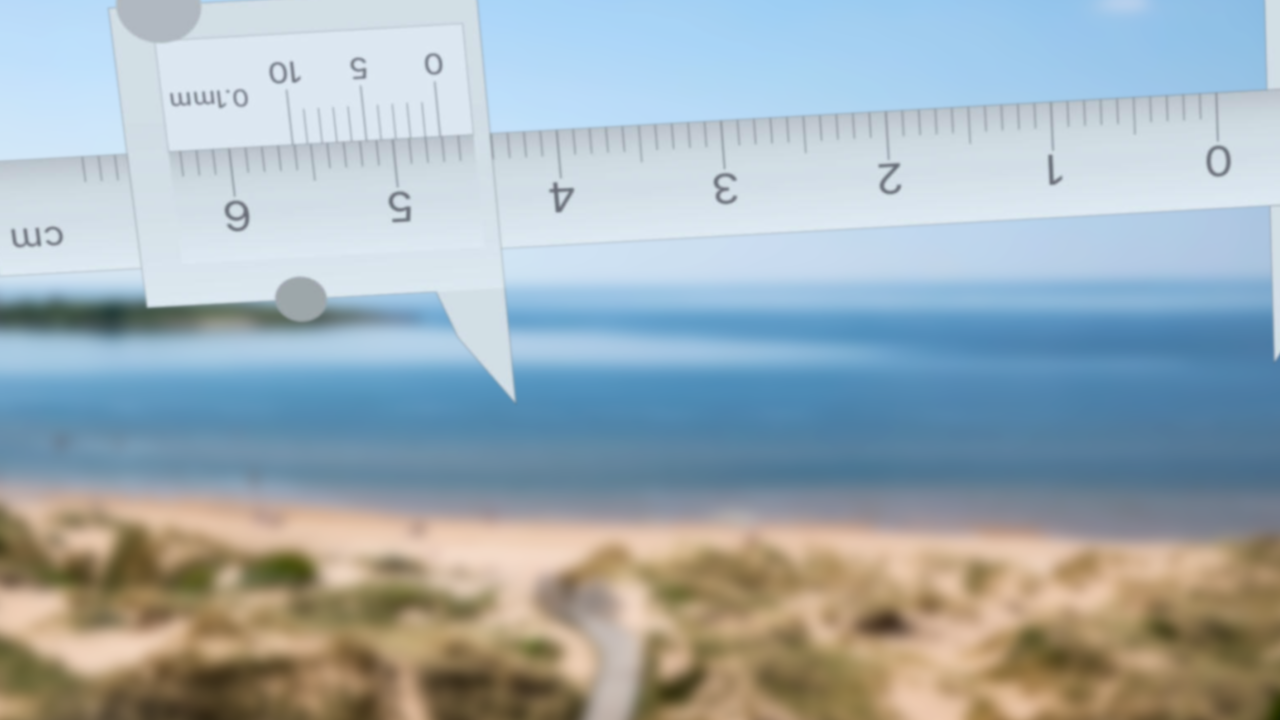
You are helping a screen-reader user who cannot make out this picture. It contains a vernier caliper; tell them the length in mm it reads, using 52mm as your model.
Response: 47.1mm
